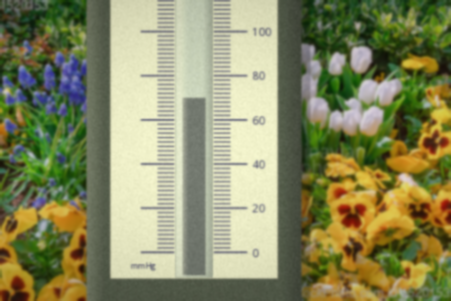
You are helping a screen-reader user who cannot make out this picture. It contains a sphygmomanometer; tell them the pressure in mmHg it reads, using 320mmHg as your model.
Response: 70mmHg
